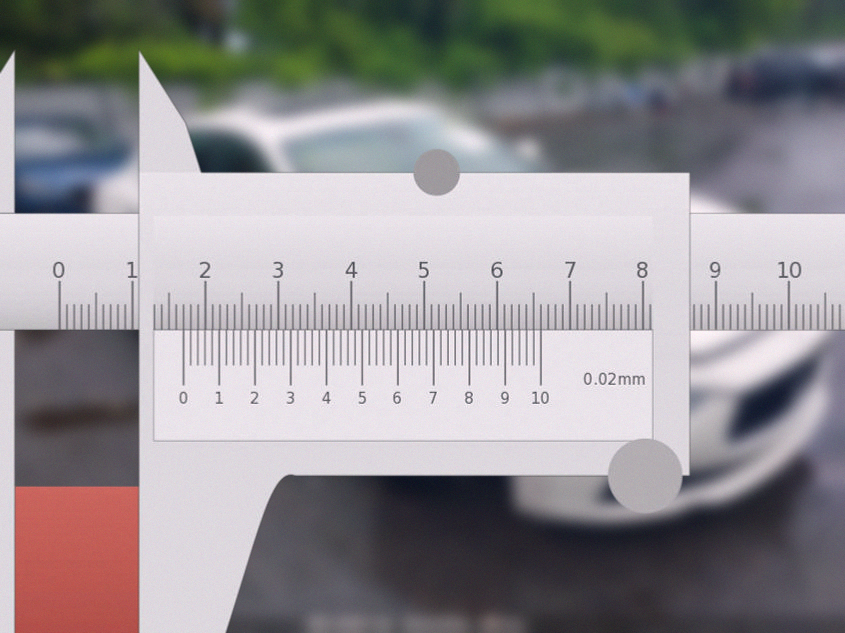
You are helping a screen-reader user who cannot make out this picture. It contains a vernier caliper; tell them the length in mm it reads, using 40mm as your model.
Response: 17.0mm
